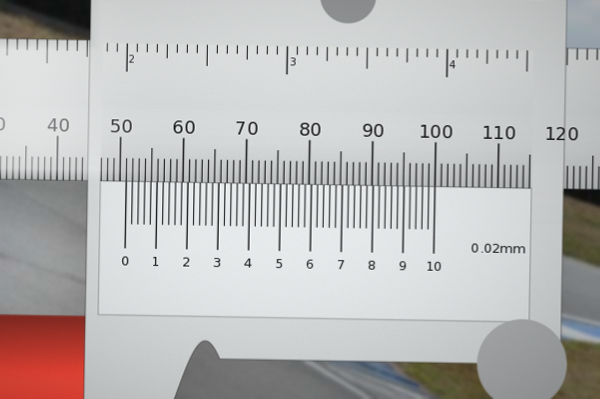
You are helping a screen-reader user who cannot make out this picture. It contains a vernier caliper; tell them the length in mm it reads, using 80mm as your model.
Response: 51.0mm
